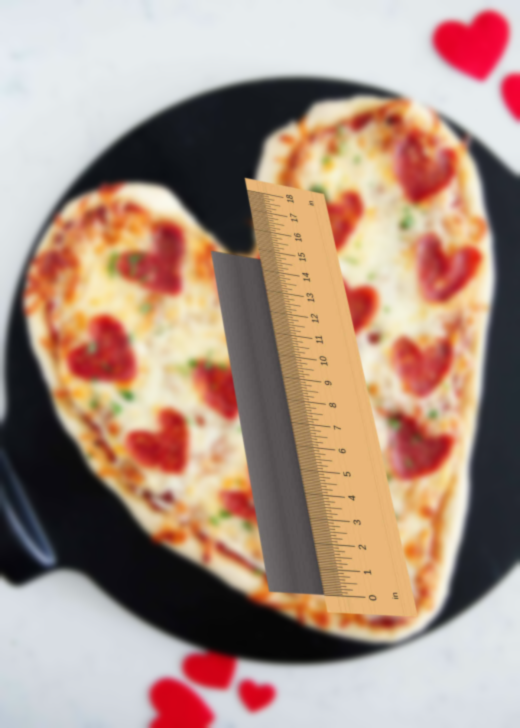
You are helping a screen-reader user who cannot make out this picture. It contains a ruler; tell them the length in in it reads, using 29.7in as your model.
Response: 14.5in
